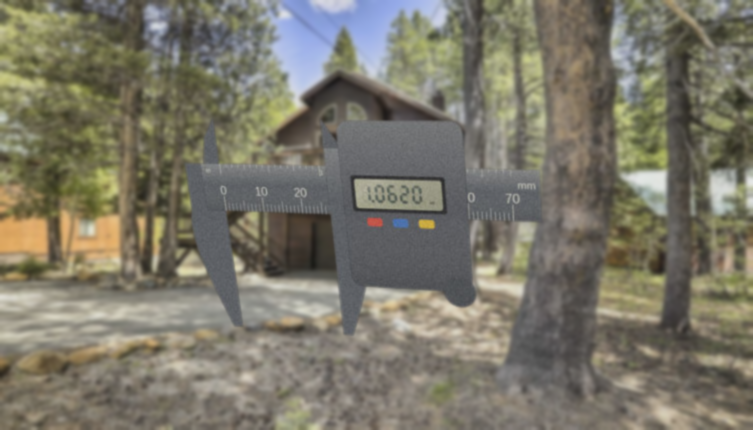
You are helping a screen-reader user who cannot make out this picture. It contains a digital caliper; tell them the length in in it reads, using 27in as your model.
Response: 1.0620in
